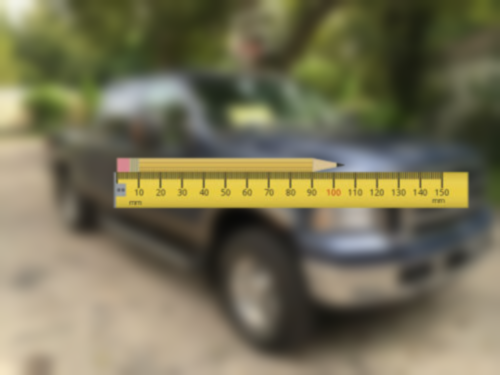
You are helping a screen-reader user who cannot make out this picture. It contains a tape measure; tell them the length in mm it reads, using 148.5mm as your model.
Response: 105mm
